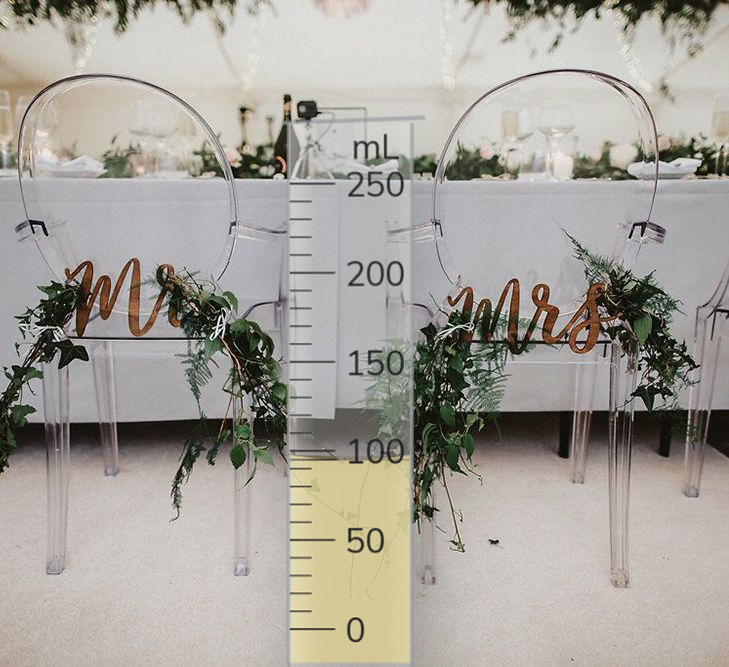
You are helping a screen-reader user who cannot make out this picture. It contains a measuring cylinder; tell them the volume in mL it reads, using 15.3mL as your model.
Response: 95mL
